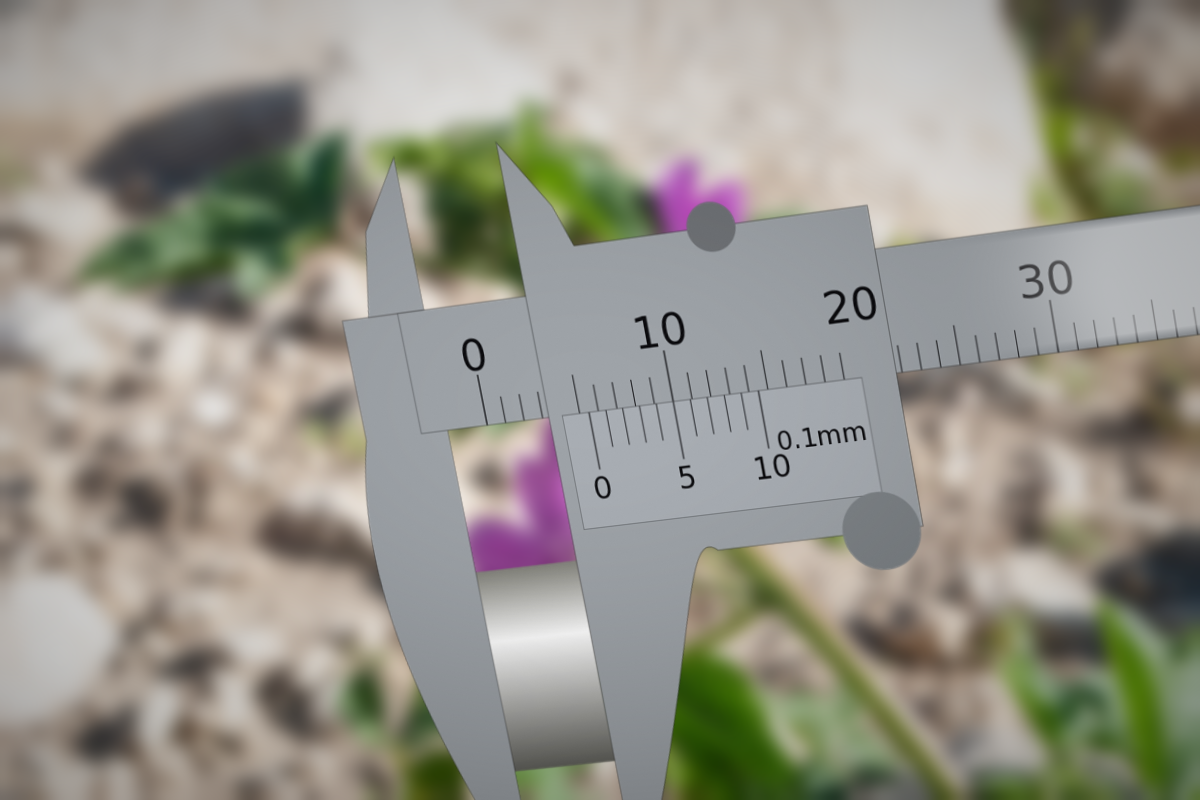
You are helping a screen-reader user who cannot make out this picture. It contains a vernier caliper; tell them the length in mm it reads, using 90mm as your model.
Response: 5.5mm
